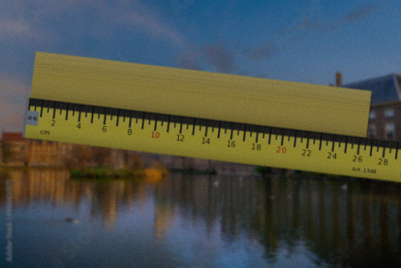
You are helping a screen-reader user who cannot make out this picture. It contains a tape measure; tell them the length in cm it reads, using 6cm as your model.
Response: 26.5cm
